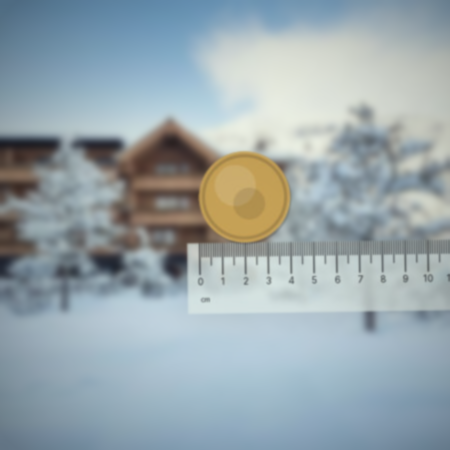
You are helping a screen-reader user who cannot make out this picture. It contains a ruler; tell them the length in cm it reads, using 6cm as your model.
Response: 4cm
